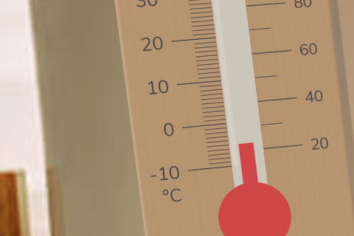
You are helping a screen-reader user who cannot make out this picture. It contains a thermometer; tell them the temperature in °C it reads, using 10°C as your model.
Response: -5°C
